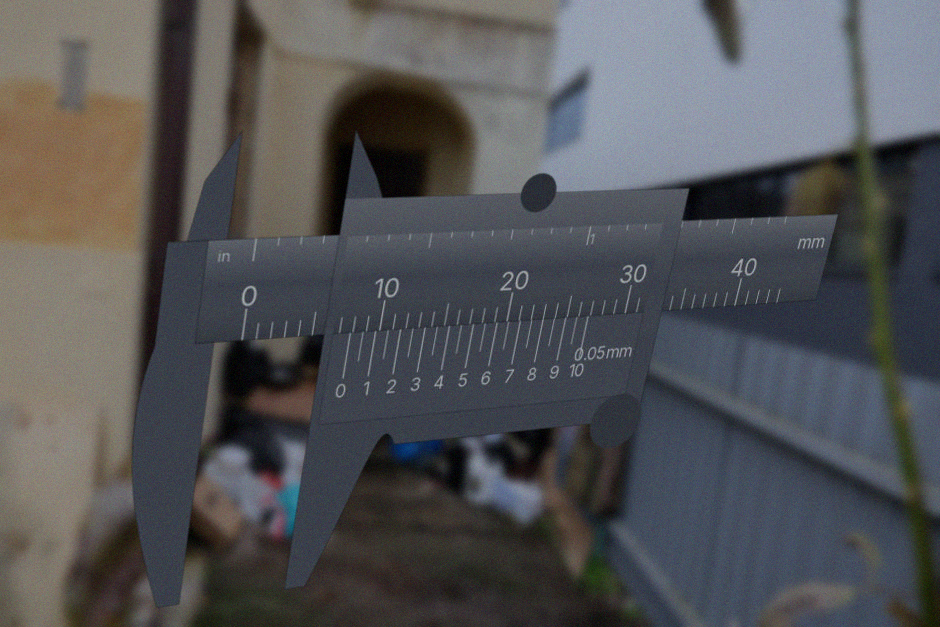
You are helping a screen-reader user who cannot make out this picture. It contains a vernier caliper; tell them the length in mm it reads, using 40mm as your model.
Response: 7.8mm
